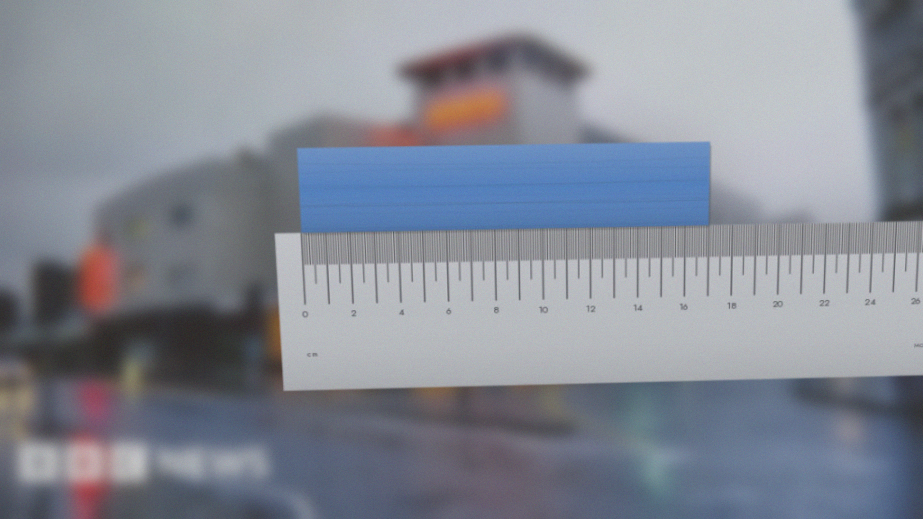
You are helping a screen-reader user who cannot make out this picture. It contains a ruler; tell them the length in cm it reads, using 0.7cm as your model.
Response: 17cm
